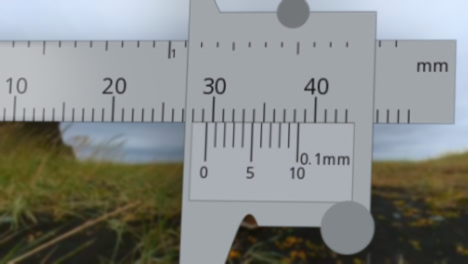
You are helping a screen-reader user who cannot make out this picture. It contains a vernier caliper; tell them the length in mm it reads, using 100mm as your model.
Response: 29.4mm
